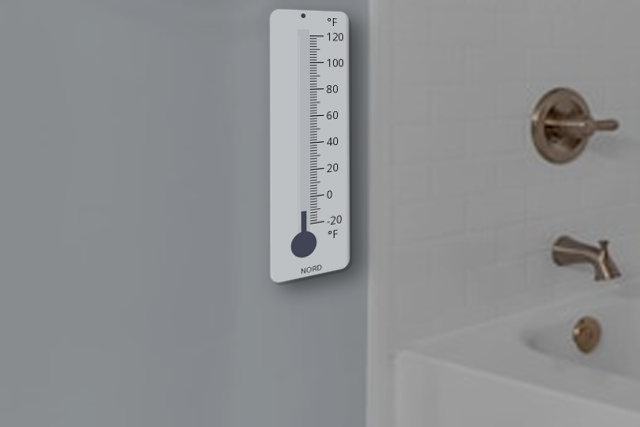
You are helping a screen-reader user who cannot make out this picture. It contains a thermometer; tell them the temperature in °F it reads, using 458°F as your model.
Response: -10°F
